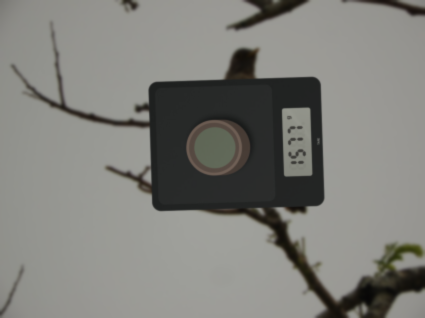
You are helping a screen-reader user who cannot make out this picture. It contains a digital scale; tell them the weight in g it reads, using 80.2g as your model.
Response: 1577g
